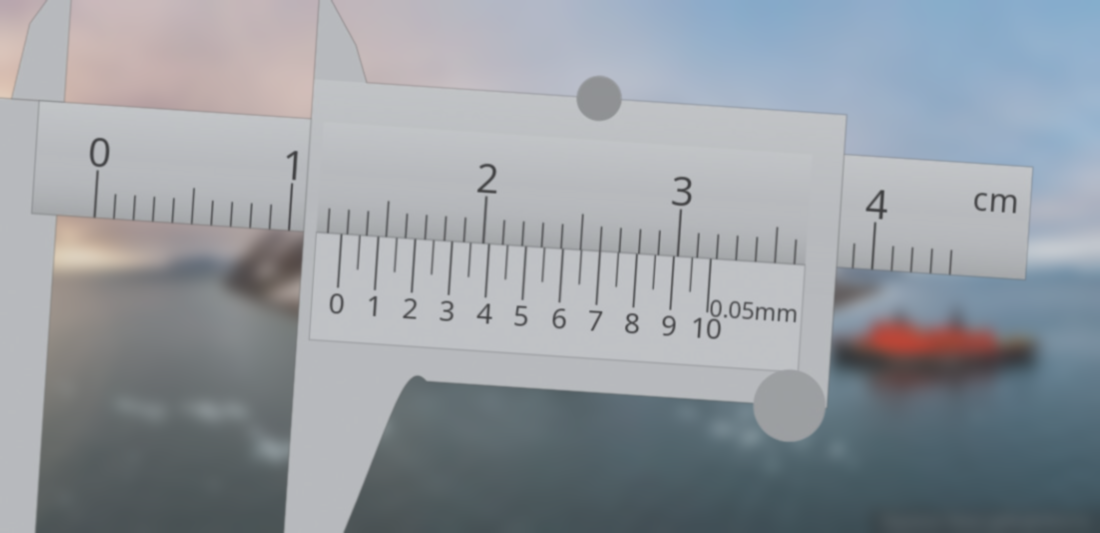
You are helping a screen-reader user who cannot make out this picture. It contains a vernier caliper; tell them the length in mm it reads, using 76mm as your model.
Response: 12.7mm
